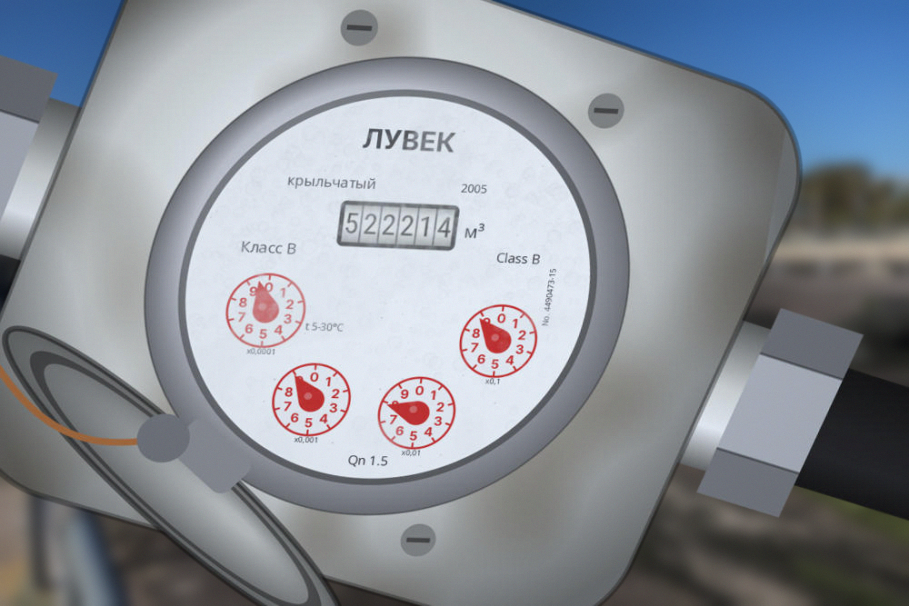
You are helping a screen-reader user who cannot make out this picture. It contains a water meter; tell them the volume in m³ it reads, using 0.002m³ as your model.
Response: 522214.8789m³
